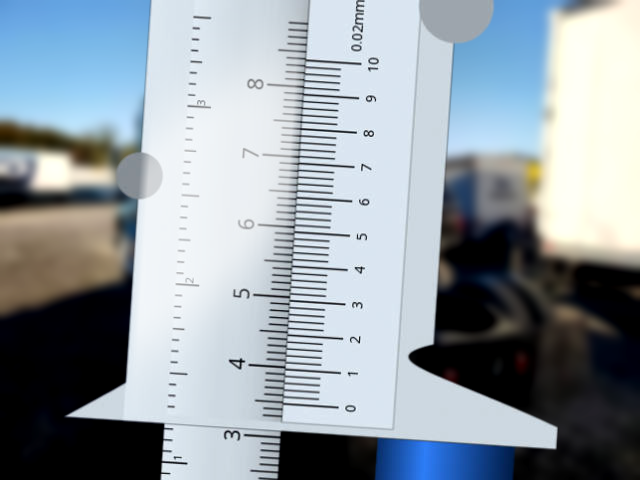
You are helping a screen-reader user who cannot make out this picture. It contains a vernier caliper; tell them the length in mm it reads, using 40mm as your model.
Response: 34.8mm
